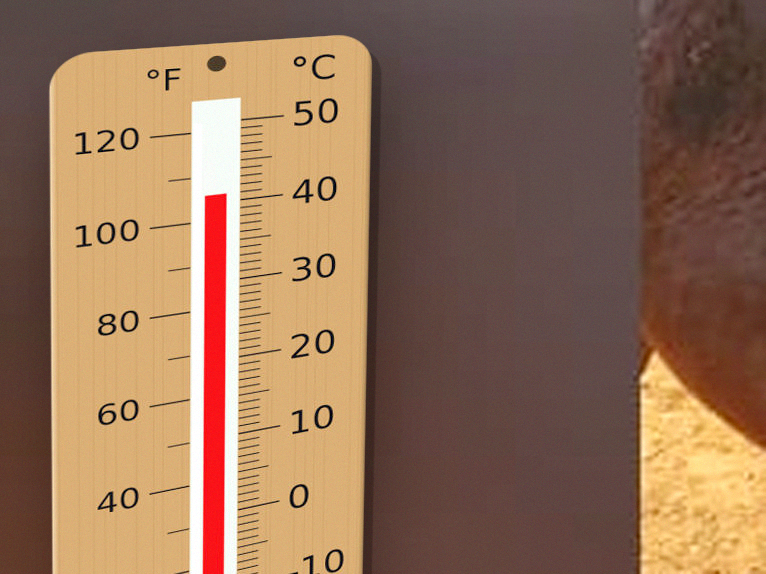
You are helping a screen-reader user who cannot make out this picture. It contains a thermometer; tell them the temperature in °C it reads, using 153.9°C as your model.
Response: 41°C
